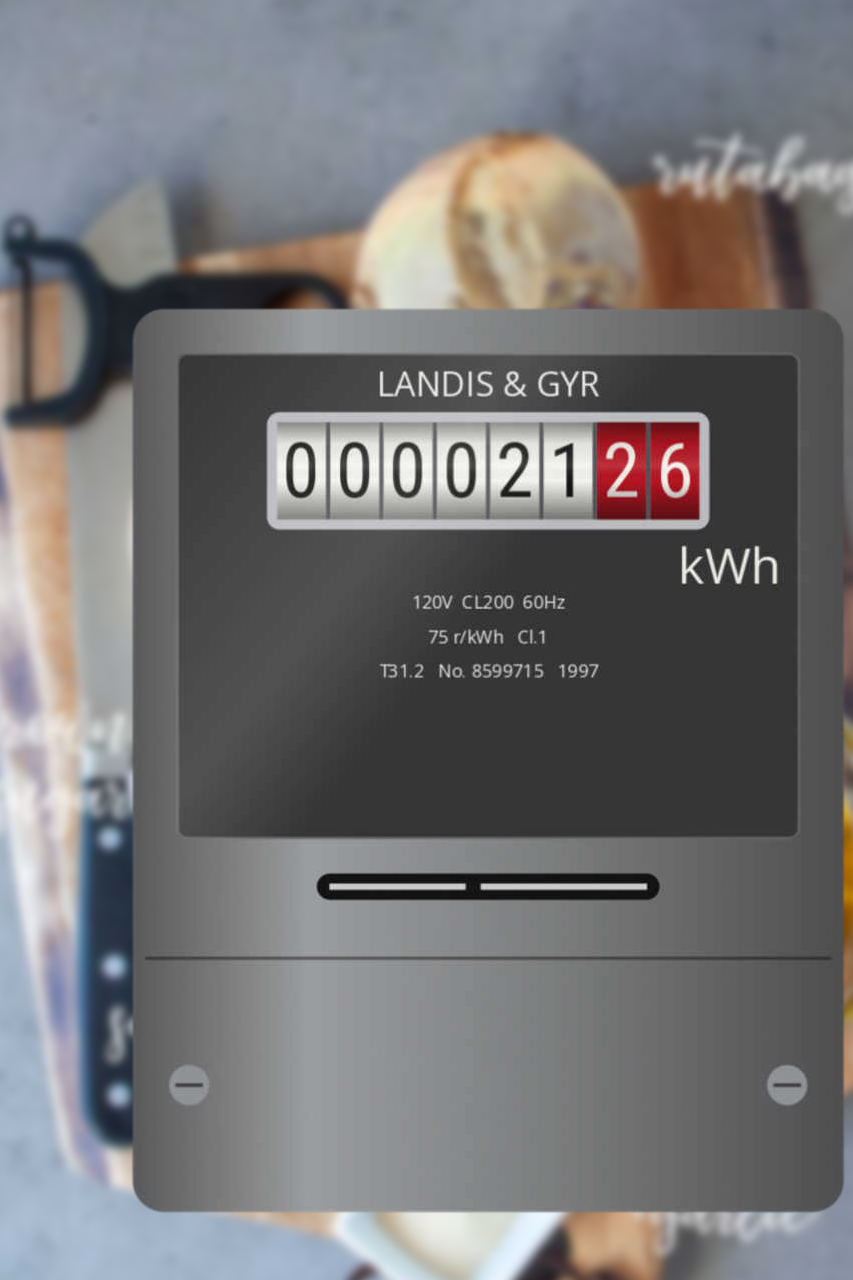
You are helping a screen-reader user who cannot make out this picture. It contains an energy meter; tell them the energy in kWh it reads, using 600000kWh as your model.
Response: 21.26kWh
